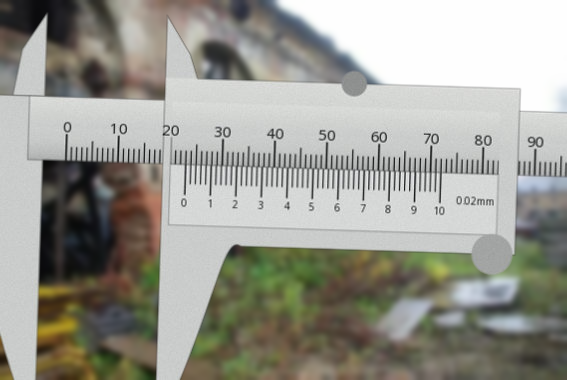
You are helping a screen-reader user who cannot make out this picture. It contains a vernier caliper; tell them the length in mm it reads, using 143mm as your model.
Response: 23.0mm
